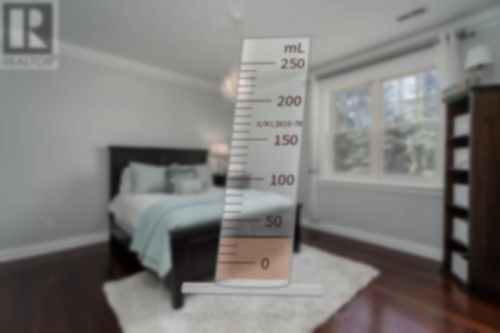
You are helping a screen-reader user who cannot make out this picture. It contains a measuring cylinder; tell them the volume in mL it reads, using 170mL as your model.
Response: 30mL
